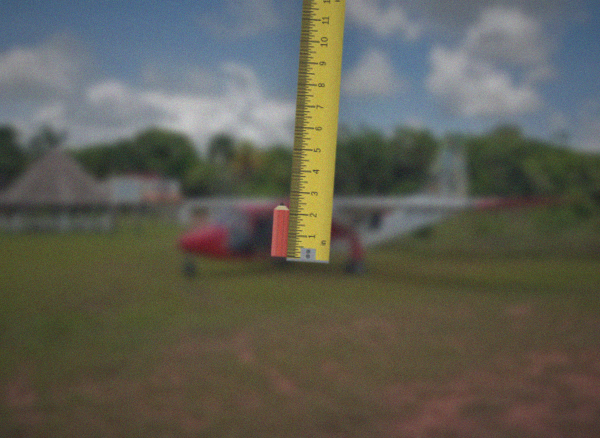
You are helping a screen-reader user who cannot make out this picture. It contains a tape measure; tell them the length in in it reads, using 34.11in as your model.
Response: 2.5in
